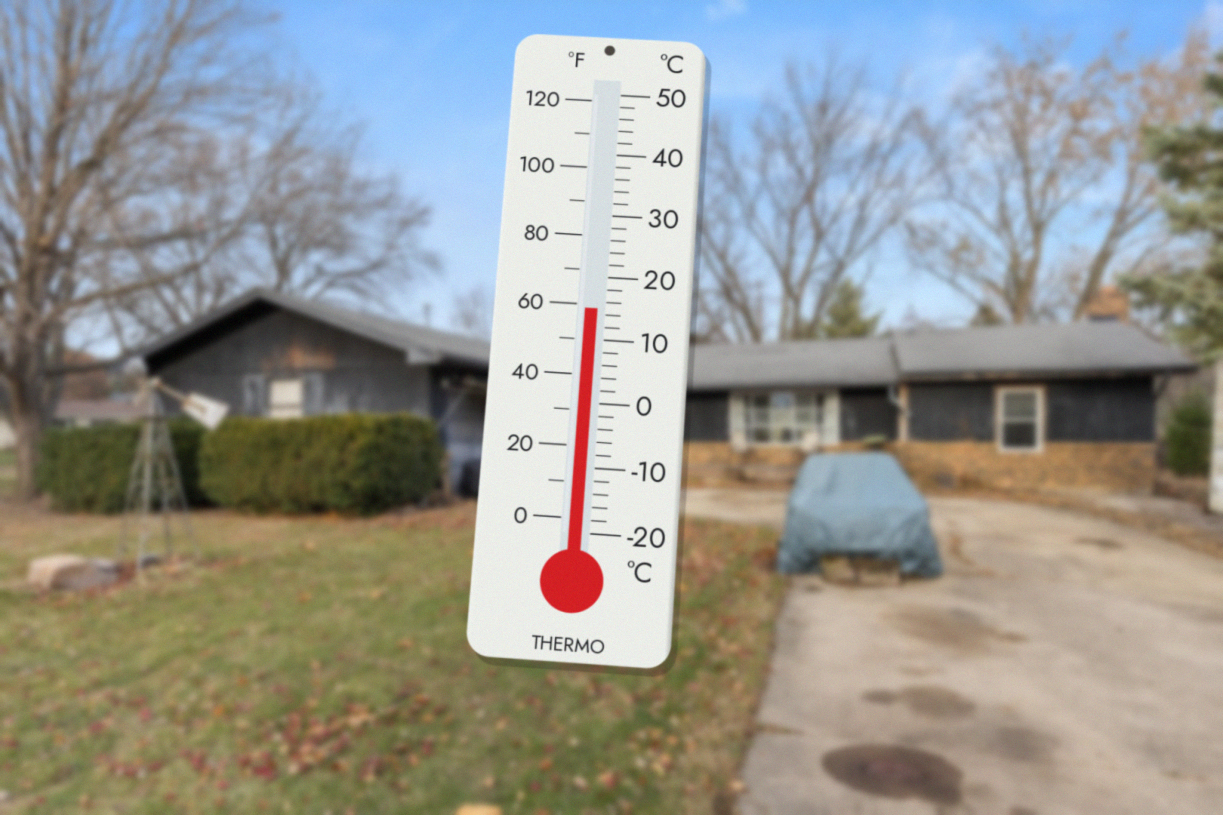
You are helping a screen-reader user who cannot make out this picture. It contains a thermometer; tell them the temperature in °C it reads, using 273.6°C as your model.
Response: 15°C
